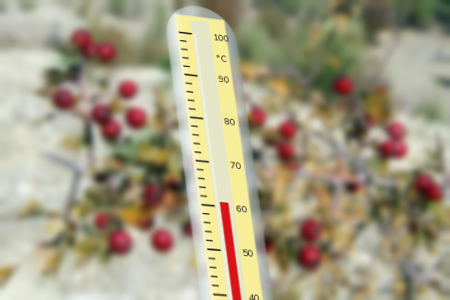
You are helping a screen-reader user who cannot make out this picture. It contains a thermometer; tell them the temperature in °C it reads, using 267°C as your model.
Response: 61°C
